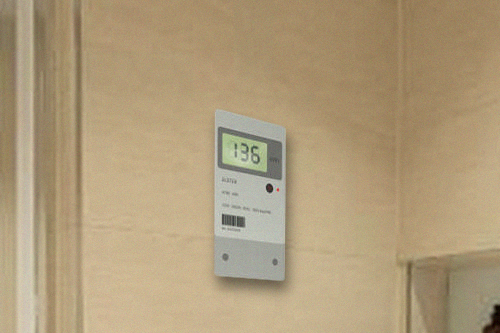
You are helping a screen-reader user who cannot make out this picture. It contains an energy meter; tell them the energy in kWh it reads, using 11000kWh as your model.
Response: 136kWh
